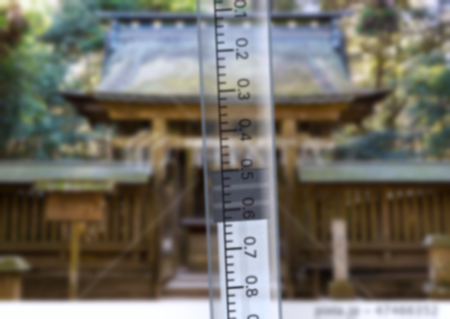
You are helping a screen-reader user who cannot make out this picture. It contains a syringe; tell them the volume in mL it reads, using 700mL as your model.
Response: 0.5mL
